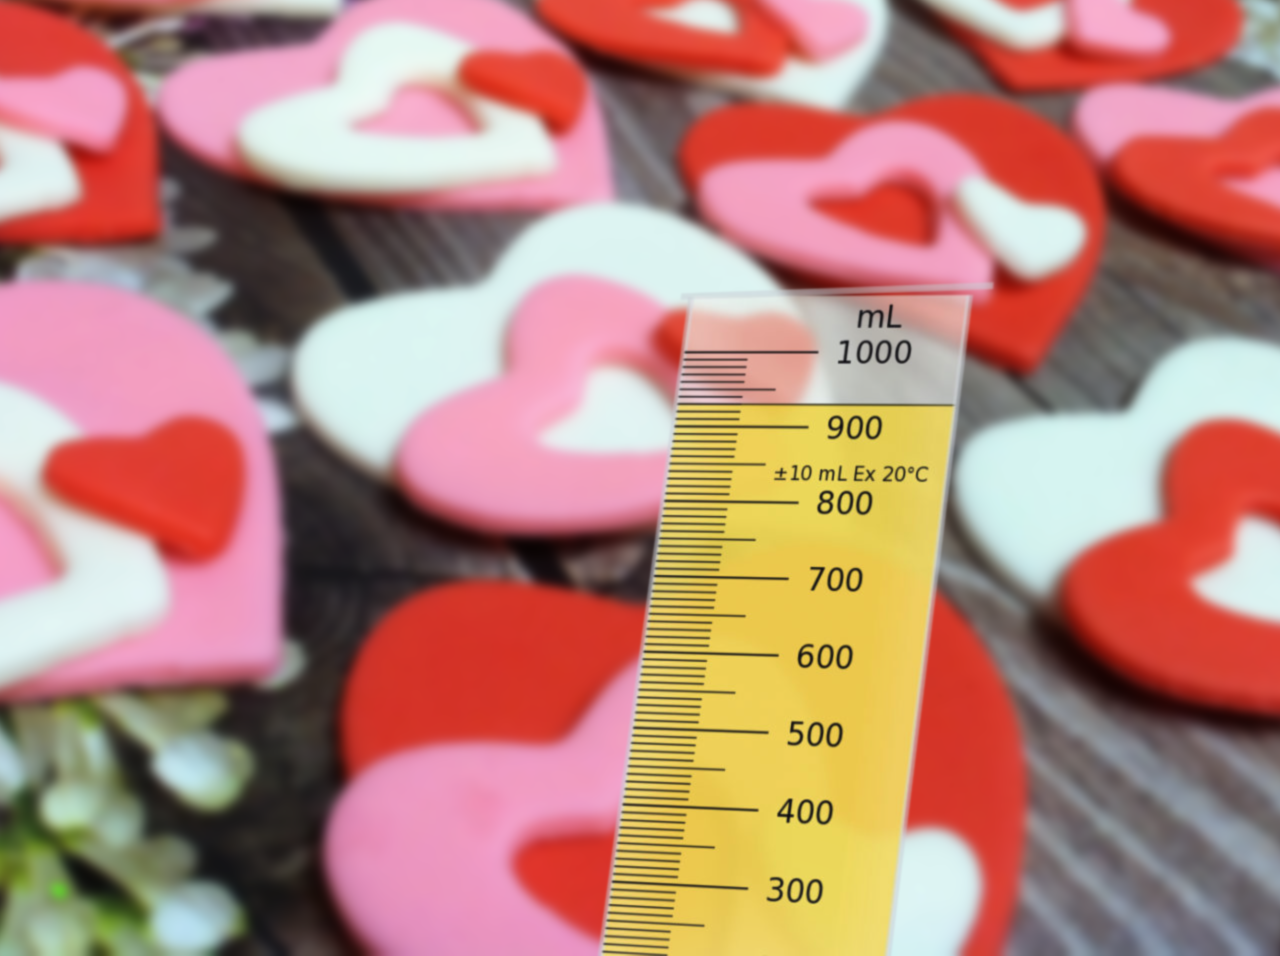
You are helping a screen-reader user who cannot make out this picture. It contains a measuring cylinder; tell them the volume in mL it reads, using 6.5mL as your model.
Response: 930mL
